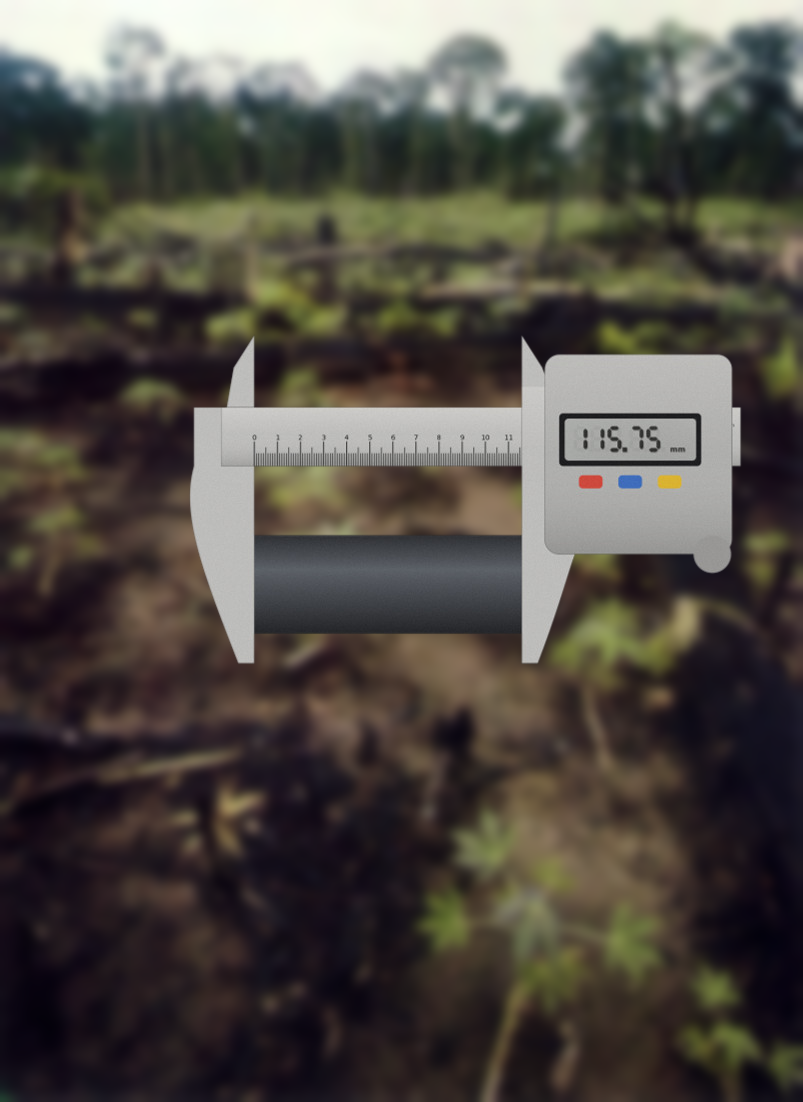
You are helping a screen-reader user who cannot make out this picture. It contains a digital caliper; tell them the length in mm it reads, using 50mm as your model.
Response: 115.75mm
